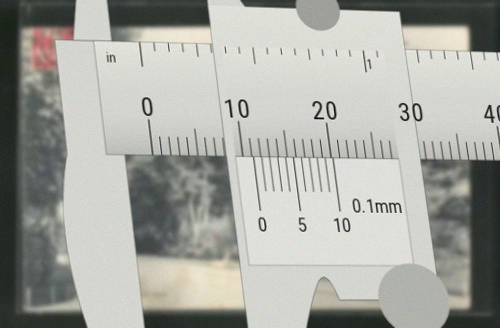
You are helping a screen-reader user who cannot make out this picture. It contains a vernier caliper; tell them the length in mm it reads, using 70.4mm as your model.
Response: 11.2mm
